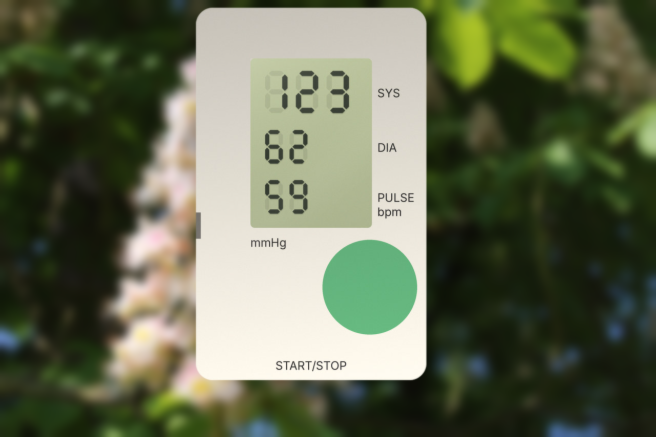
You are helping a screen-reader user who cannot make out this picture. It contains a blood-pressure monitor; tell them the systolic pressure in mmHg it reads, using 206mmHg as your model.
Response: 123mmHg
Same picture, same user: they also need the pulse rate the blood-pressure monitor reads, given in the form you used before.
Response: 59bpm
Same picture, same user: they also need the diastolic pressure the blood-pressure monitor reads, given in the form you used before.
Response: 62mmHg
